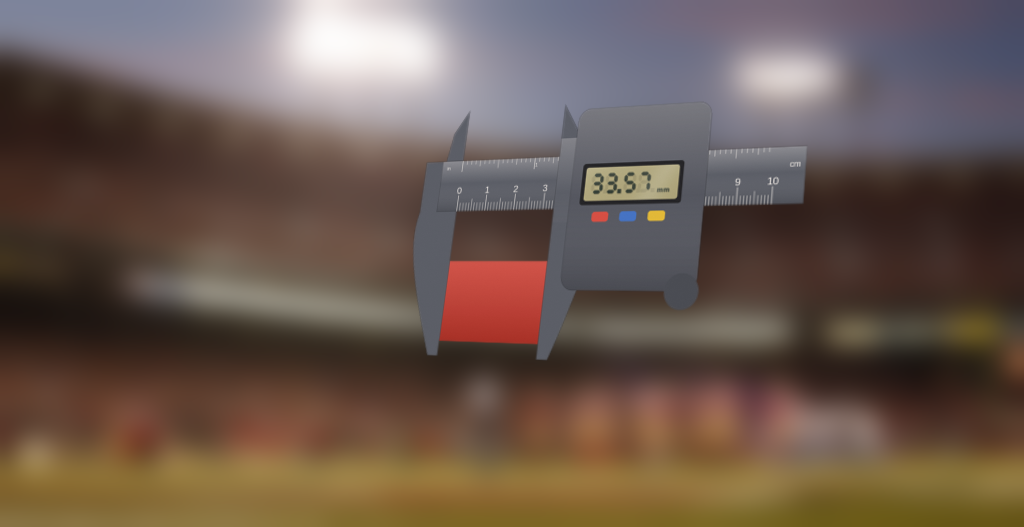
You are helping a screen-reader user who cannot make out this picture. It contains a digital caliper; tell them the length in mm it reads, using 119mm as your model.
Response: 33.57mm
